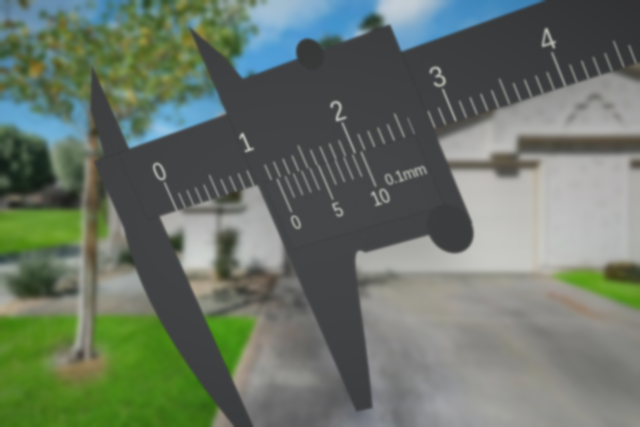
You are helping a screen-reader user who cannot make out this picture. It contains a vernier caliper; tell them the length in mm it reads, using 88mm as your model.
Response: 11.6mm
